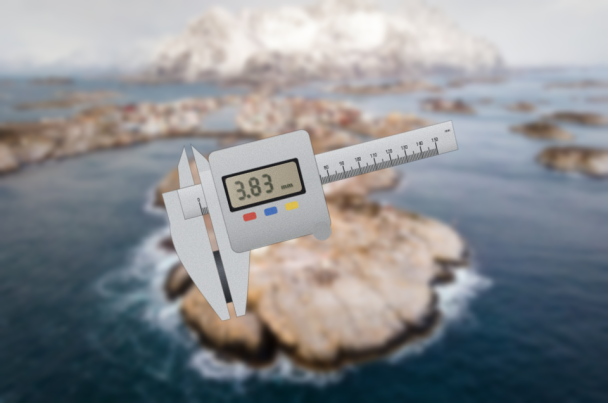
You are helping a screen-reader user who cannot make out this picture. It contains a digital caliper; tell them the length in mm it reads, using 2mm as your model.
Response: 3.83mm
